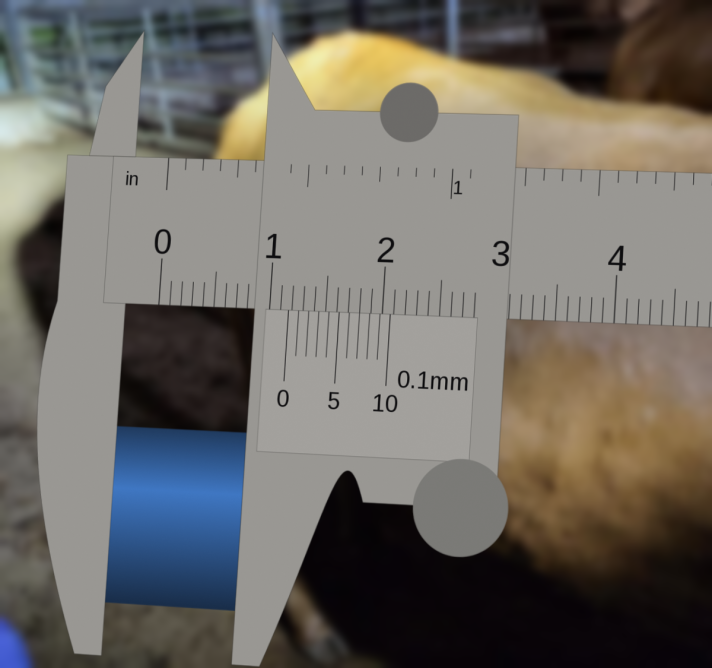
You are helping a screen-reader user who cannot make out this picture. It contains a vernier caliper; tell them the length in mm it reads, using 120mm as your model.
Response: 11.7mm
